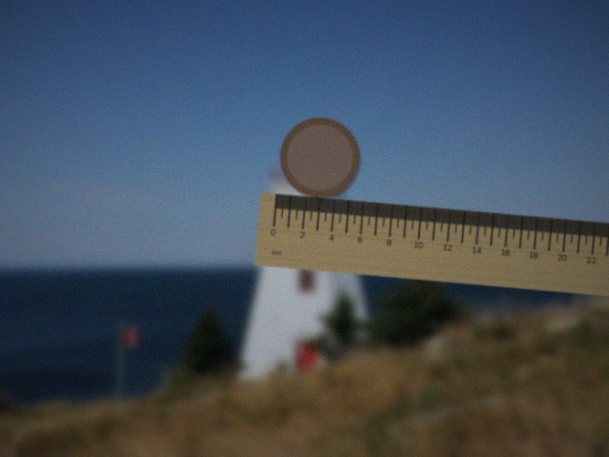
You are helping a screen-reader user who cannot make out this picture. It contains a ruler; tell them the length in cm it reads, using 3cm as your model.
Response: 5.5cm
